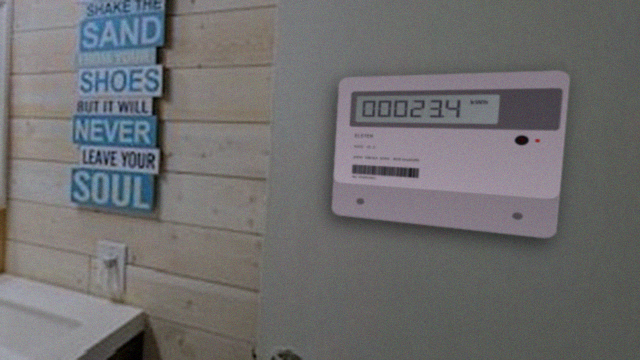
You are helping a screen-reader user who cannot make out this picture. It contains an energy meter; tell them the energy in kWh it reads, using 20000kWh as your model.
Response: 23.4kWh
